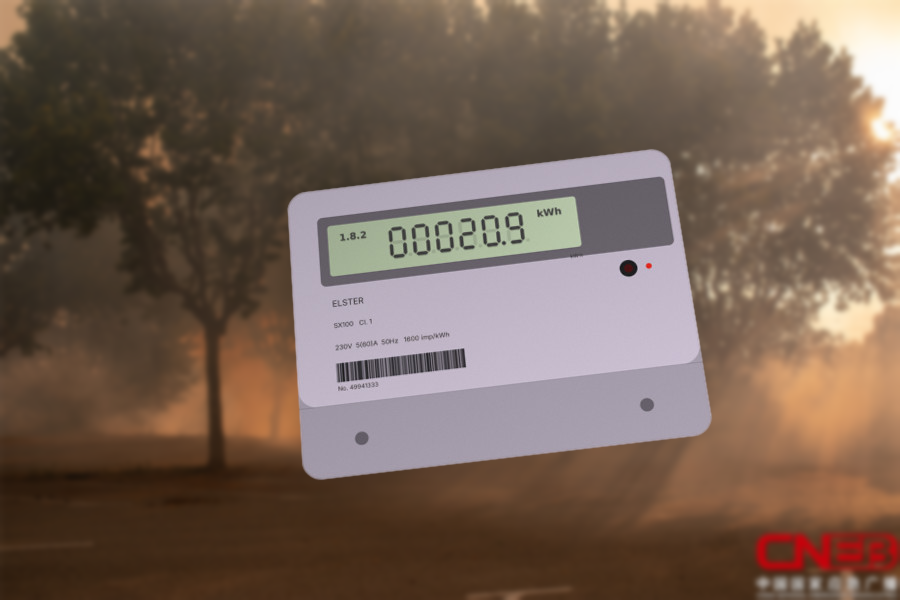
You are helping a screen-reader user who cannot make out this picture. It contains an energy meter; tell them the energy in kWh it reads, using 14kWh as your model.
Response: 20.9kWh
